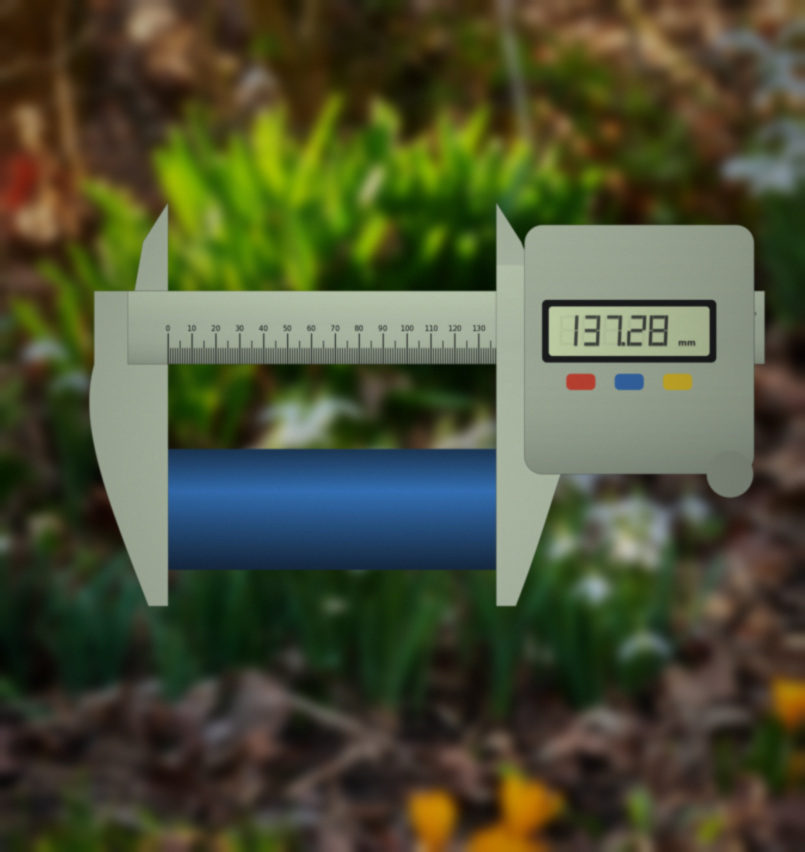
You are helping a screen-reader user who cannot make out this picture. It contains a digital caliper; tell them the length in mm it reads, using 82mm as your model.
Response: 137.28mm
